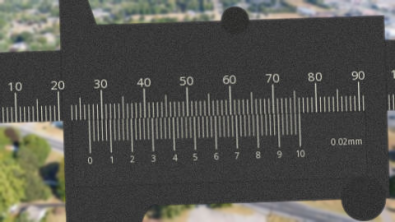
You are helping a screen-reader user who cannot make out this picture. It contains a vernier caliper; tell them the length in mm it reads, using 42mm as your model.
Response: 27.0mm
